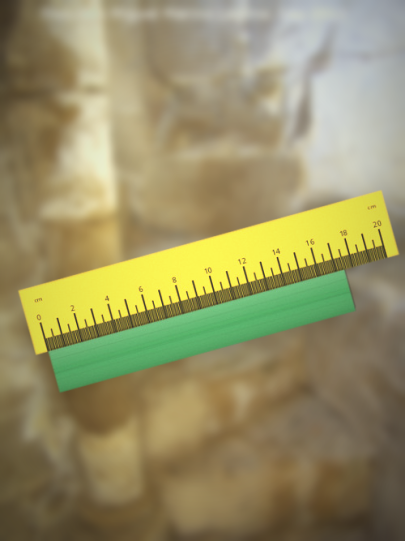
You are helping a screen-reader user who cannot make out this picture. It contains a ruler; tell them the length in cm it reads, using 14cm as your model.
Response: 17.5cm
